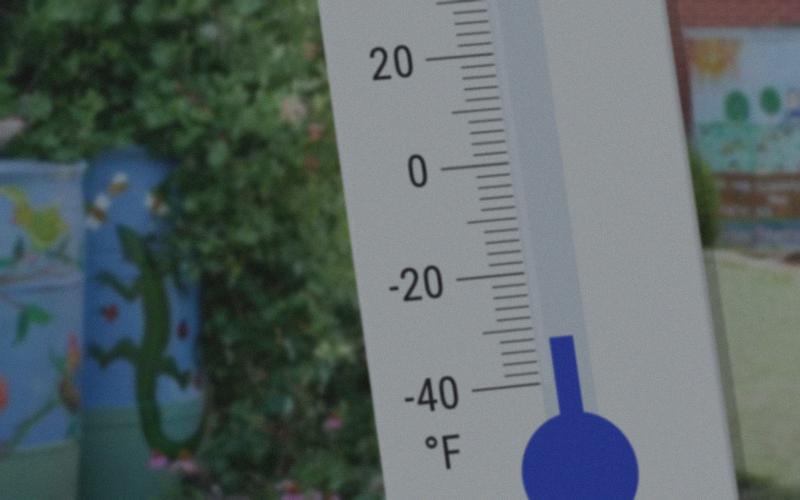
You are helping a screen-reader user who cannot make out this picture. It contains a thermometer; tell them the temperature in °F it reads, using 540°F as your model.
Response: -32°F
